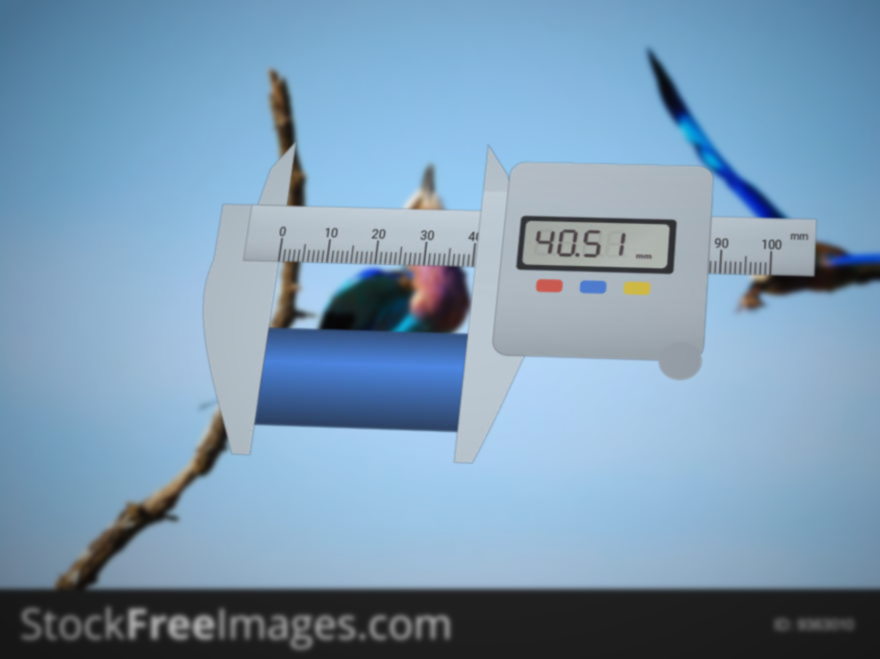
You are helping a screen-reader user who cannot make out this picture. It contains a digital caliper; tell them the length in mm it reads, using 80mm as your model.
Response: 40.51mm
